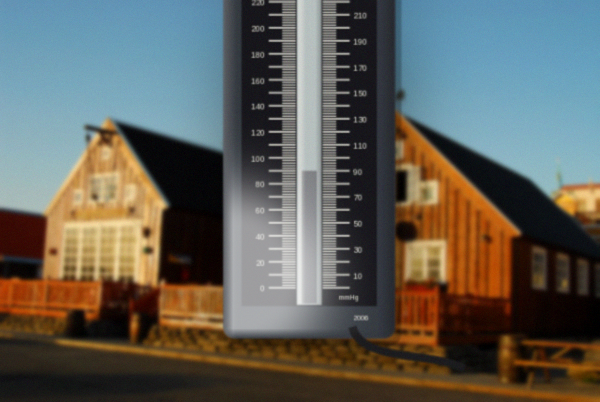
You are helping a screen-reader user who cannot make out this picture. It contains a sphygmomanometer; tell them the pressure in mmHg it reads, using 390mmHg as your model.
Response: 90mmHg
